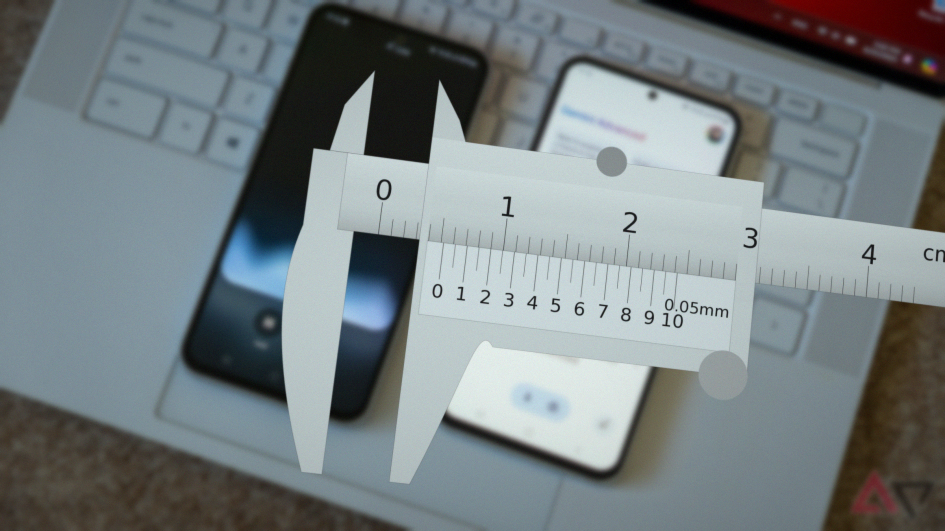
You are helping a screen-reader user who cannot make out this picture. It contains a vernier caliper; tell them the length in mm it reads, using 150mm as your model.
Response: 5.2mm
